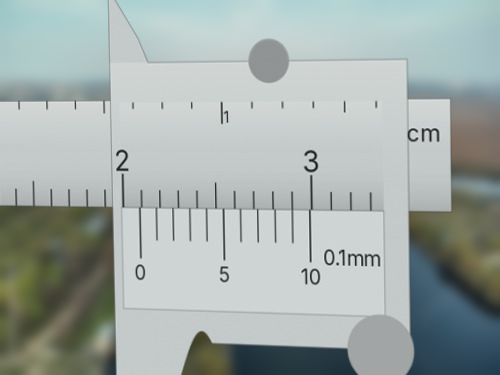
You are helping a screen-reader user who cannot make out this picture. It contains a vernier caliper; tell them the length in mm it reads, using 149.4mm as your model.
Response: 20.9mm
